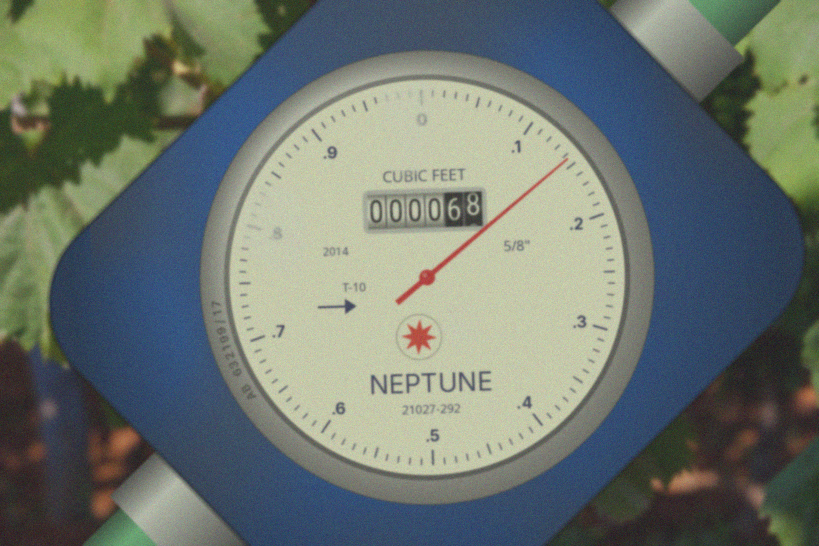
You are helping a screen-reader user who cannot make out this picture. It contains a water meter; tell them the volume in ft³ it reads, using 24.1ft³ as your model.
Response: 68.14ft³
